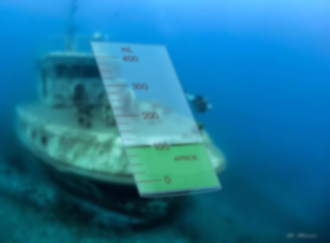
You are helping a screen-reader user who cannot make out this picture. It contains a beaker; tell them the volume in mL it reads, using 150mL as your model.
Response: 100mL
